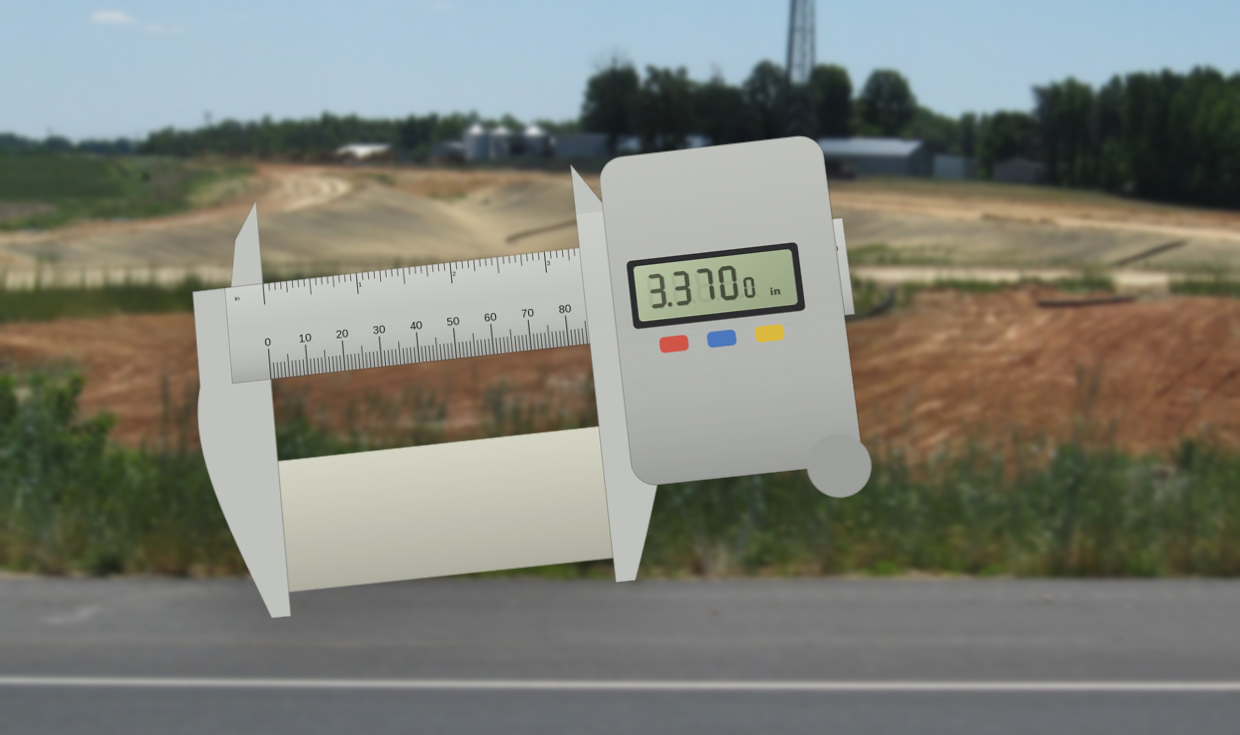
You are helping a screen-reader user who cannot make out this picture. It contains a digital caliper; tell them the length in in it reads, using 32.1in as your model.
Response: 3.3700in
